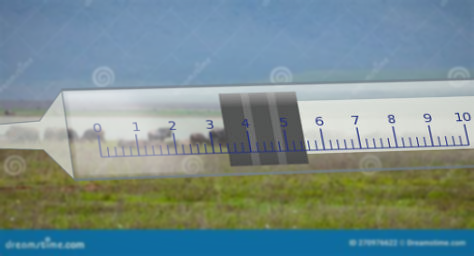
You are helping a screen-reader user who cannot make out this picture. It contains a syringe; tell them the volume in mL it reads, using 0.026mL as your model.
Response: 3.4mL
